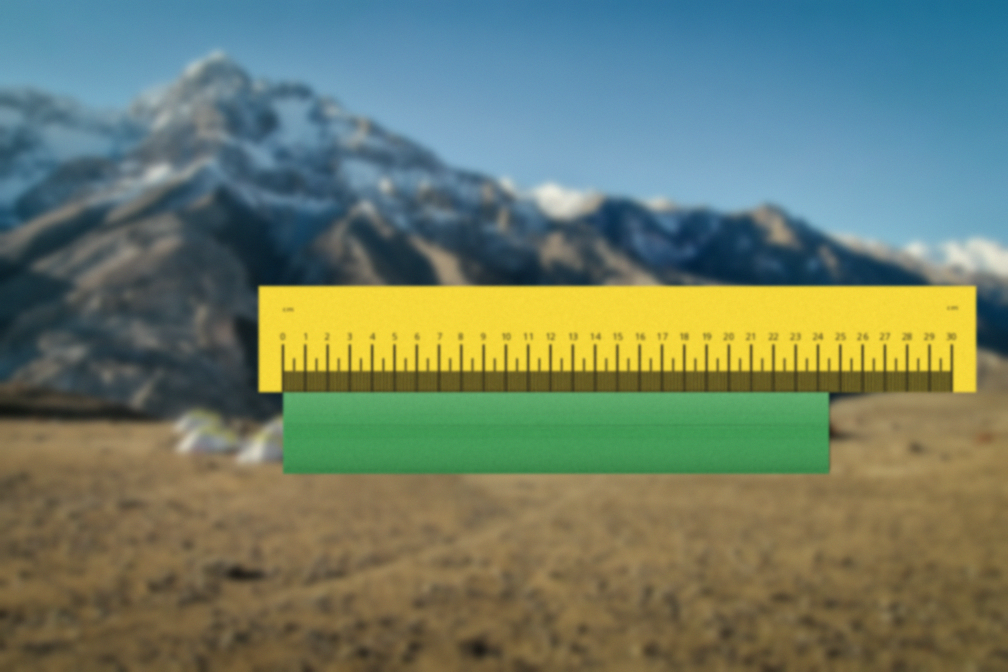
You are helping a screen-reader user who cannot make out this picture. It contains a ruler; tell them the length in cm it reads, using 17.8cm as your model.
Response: 24.5cm
